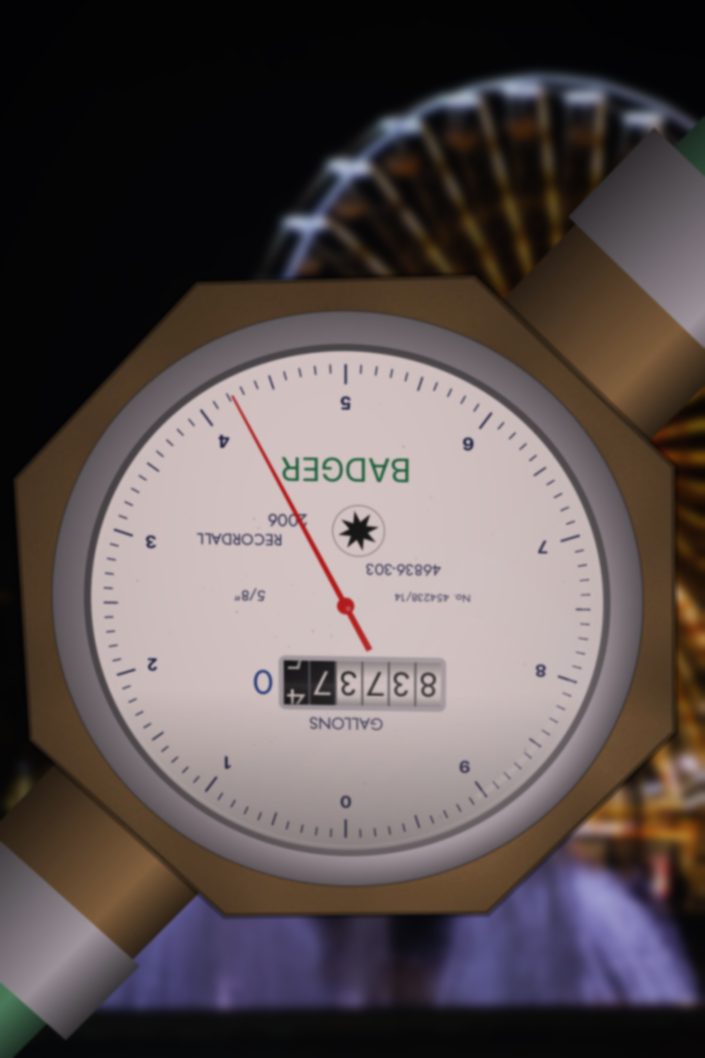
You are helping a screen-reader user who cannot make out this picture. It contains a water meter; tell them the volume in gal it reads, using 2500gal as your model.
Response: 8373744.2gal
